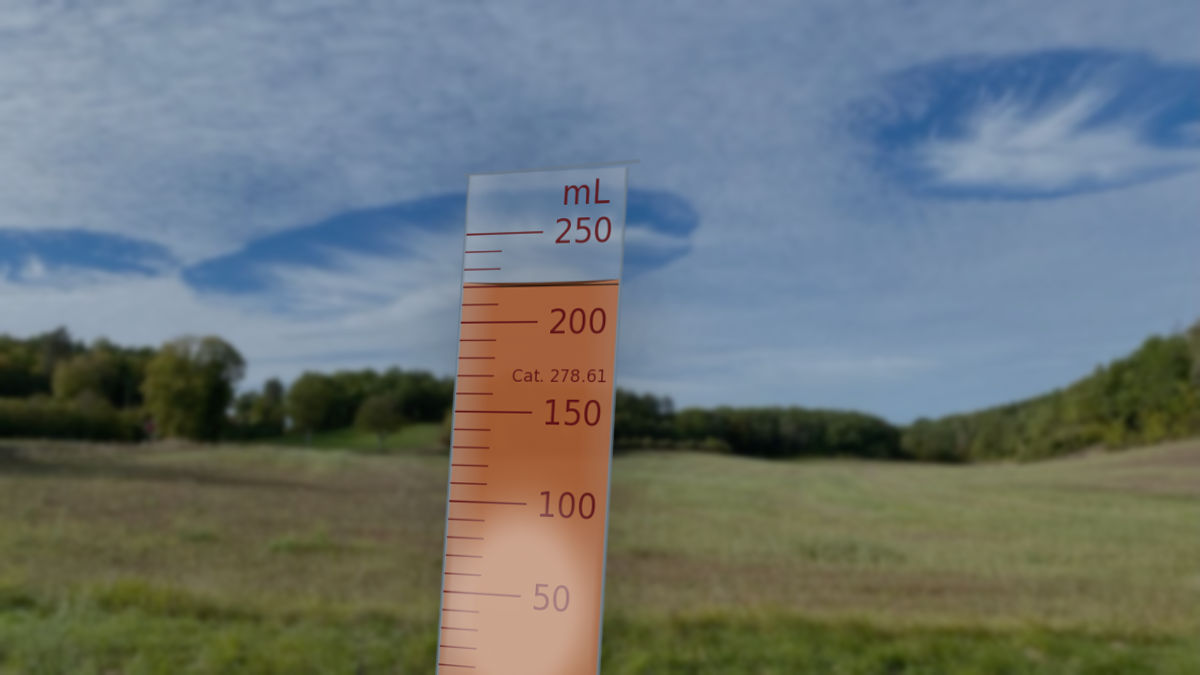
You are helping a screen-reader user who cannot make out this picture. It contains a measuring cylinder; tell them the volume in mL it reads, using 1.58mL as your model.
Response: 220mL
